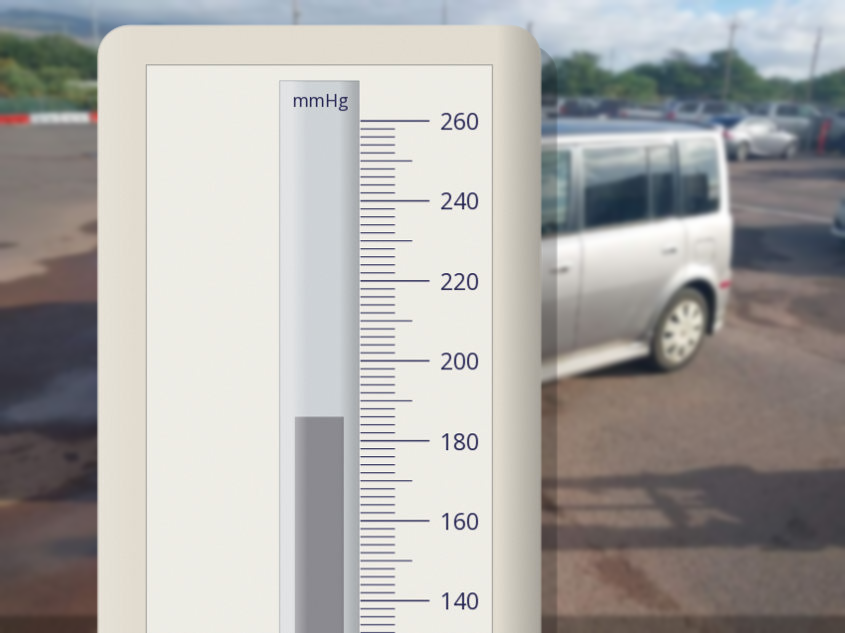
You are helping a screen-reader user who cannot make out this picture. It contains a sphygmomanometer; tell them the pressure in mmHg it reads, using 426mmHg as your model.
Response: 186mmHg
